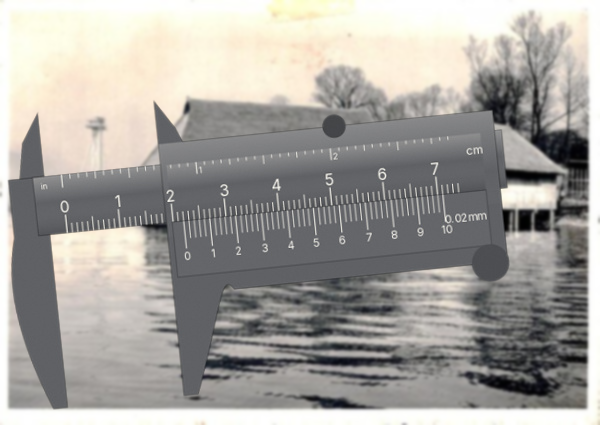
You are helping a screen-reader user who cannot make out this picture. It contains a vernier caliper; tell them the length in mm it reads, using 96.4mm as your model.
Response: 22.0mm
